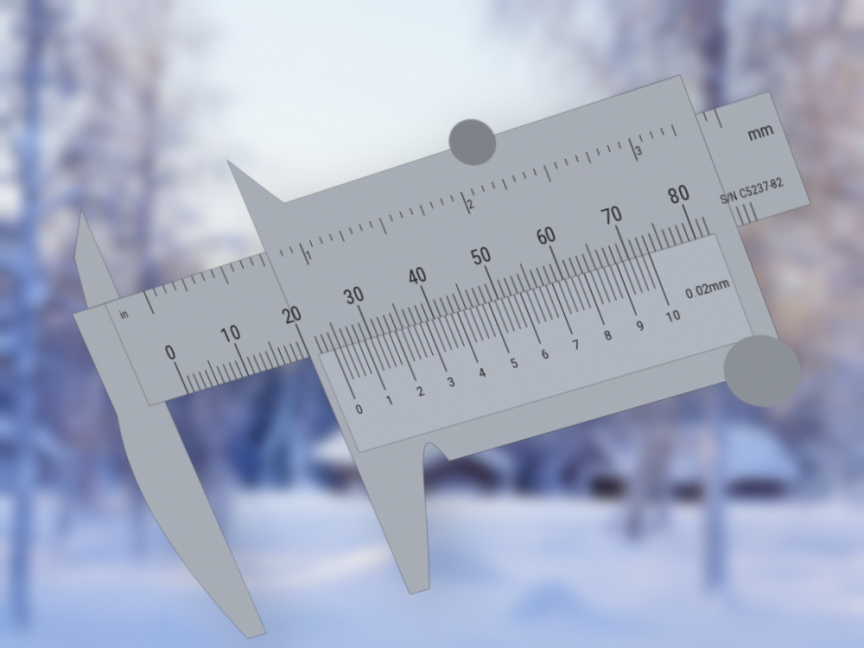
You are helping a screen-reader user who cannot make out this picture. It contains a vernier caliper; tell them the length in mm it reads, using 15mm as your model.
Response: 24.0mm
